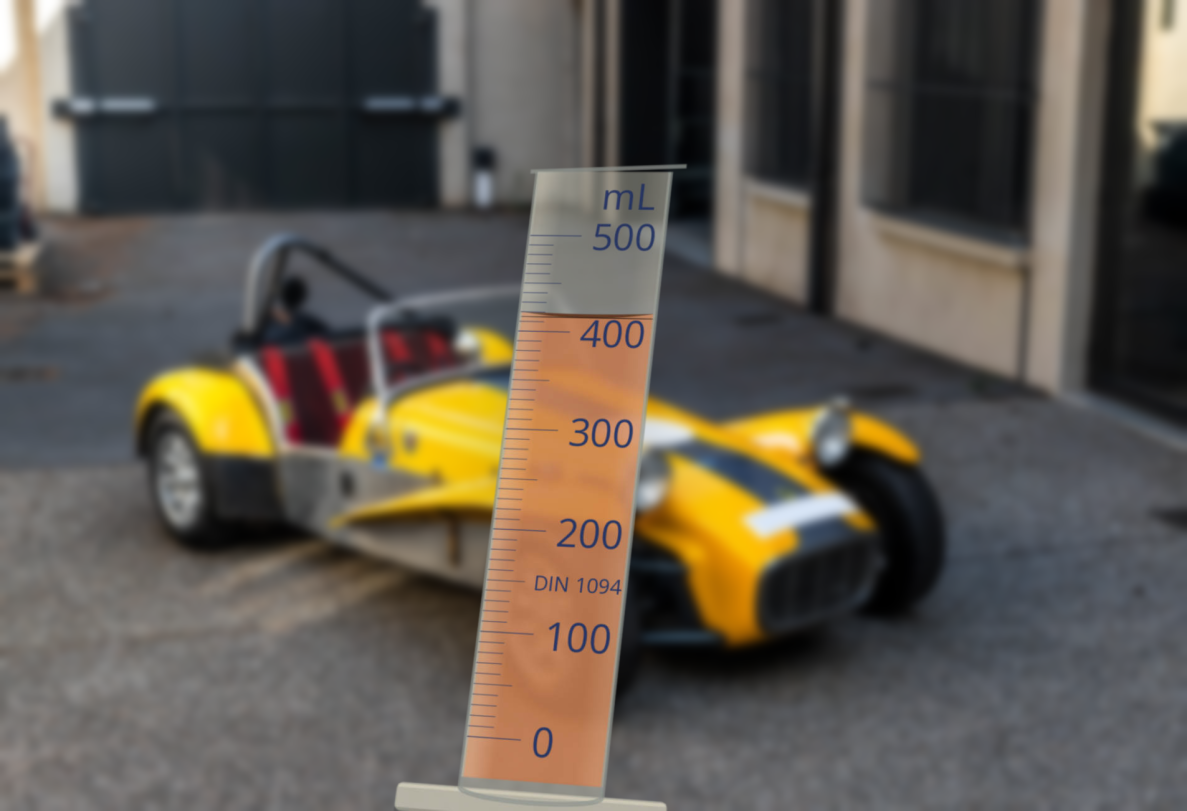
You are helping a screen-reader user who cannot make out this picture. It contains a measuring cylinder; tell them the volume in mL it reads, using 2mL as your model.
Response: 415mL
